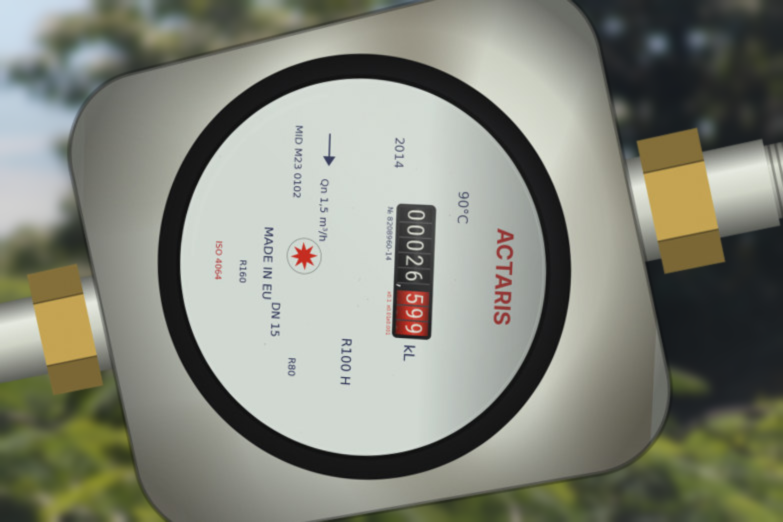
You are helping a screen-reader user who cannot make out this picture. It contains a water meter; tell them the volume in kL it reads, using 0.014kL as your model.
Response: 26.599kL
